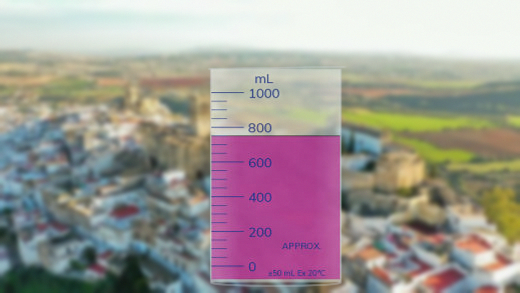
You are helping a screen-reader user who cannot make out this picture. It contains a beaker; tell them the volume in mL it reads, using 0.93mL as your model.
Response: 750mL
